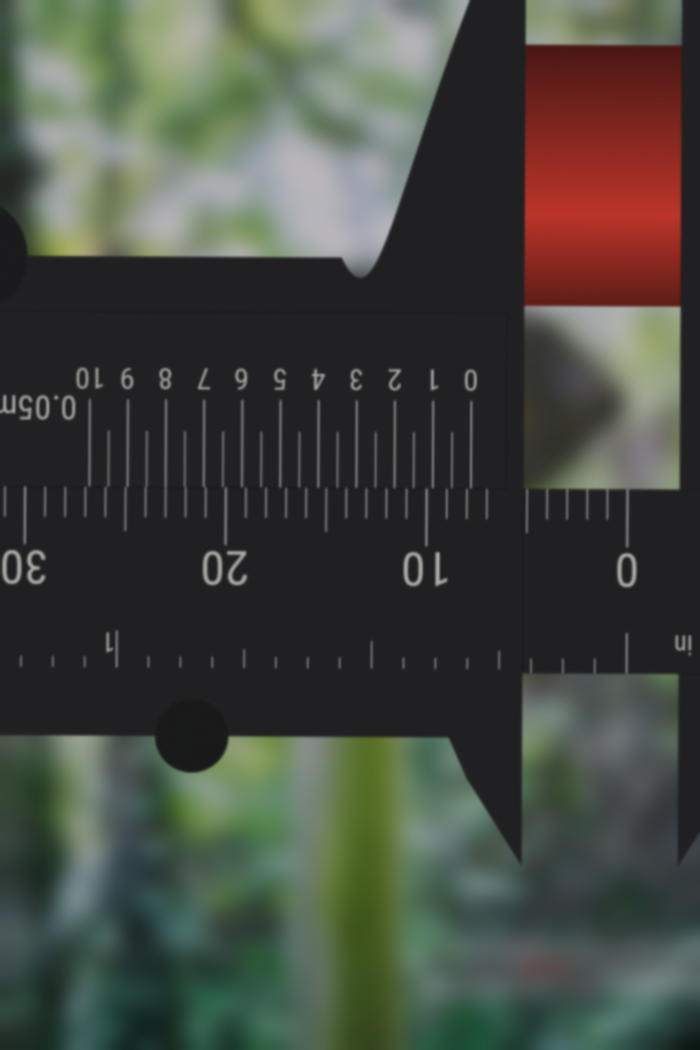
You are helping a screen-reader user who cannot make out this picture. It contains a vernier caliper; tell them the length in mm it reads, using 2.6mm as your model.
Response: 7.8mm
